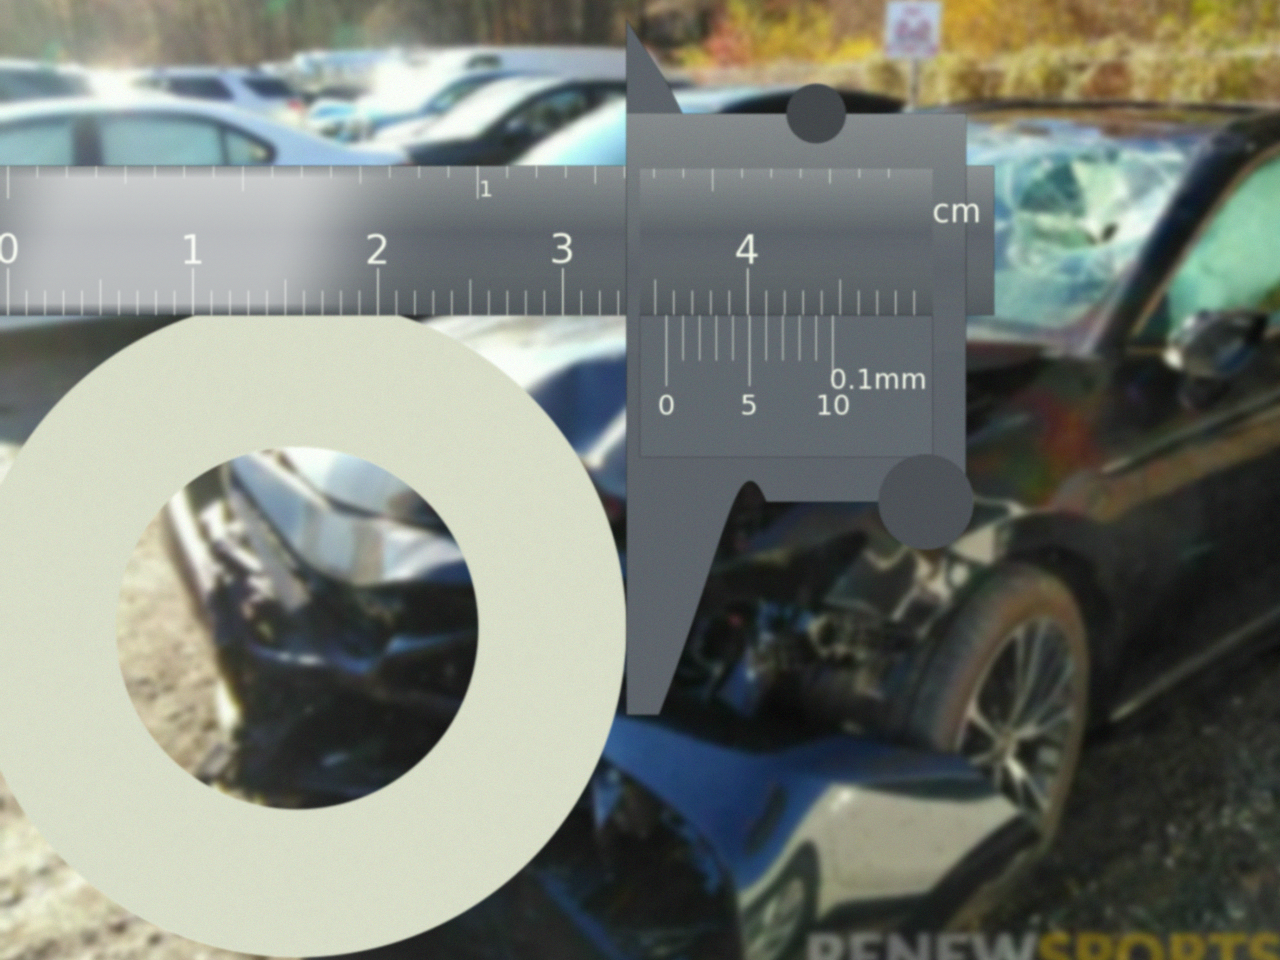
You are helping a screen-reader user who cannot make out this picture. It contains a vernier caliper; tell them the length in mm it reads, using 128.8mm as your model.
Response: 35.6mm
